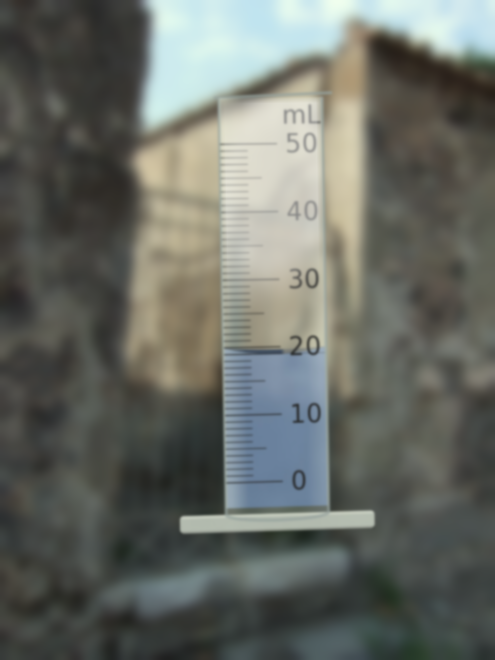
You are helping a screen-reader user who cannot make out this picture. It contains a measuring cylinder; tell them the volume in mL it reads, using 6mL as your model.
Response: 19mL
